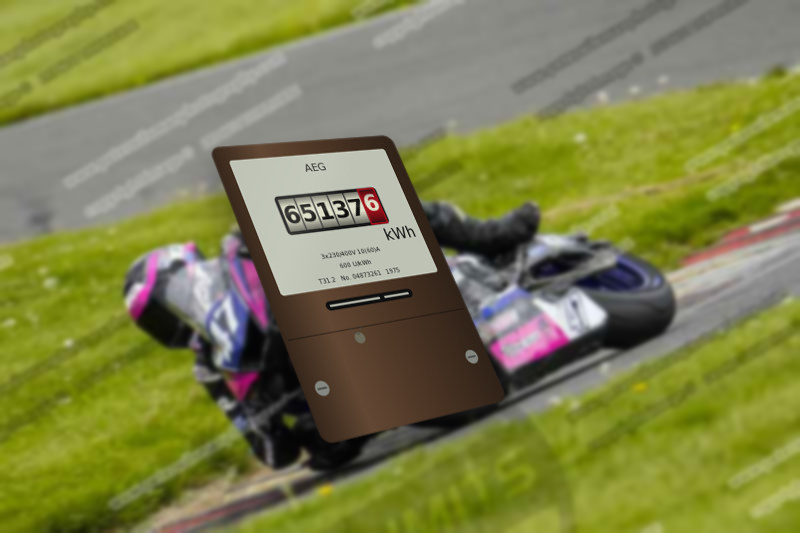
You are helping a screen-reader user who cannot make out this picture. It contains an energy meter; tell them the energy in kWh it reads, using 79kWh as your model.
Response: 65137.6kWh
